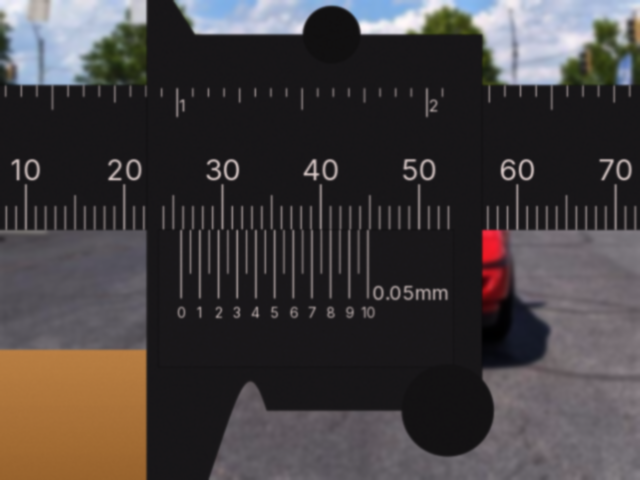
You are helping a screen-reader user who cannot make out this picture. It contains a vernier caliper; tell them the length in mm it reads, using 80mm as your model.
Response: 25.8mm
